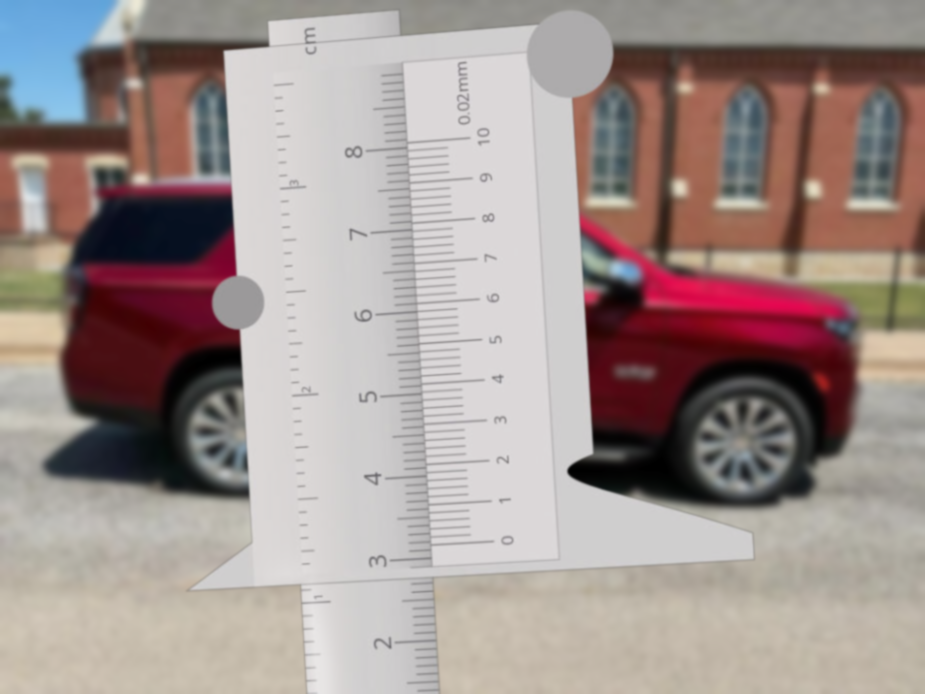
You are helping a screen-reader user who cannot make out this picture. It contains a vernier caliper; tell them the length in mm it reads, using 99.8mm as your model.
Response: 31.6mm
